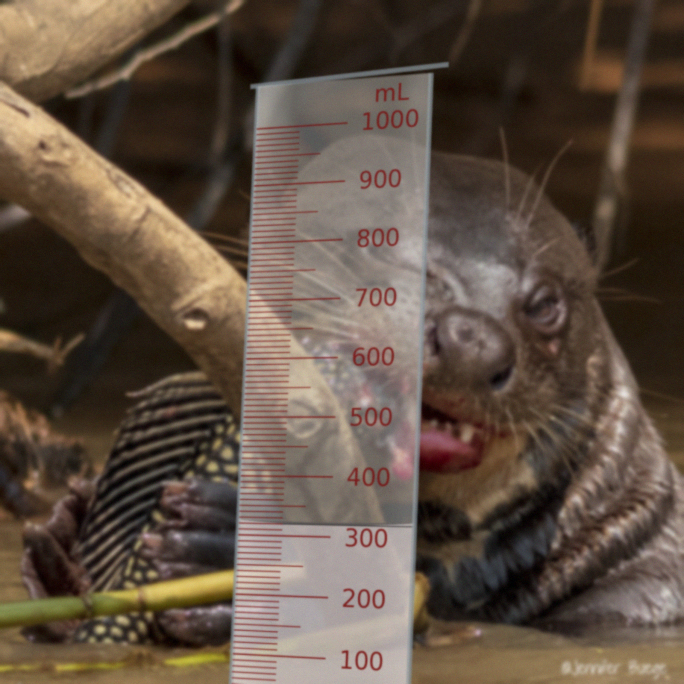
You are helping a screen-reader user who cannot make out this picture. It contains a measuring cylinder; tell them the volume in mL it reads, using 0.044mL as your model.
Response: 320mL
